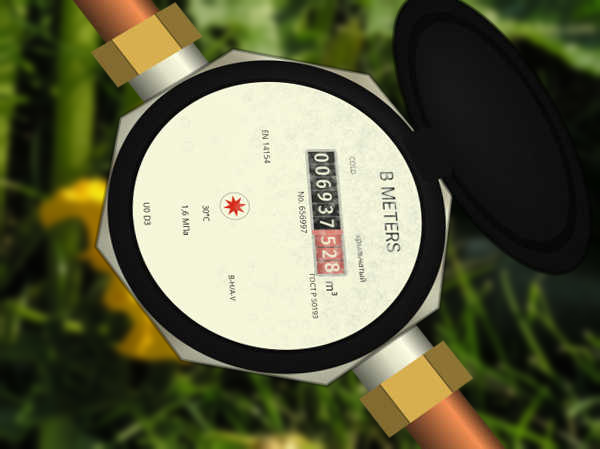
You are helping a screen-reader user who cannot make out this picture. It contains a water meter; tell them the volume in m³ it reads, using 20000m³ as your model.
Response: 6937.528m³
